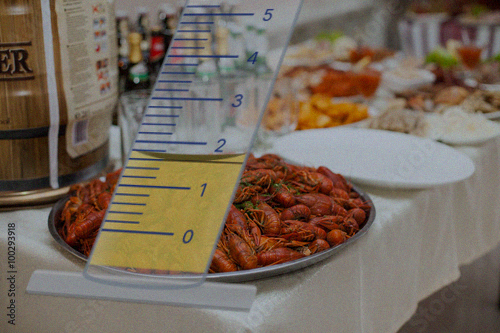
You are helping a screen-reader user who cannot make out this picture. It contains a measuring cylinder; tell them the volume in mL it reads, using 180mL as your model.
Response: 1.6mL
